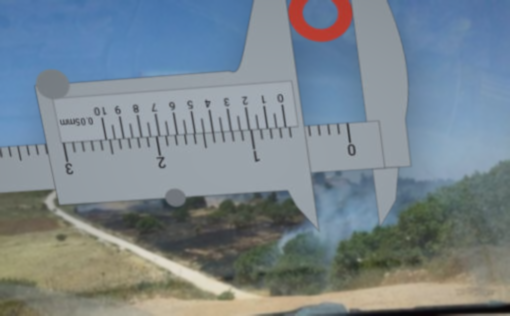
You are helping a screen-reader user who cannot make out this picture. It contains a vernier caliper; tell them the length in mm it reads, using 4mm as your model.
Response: 6.4mm
